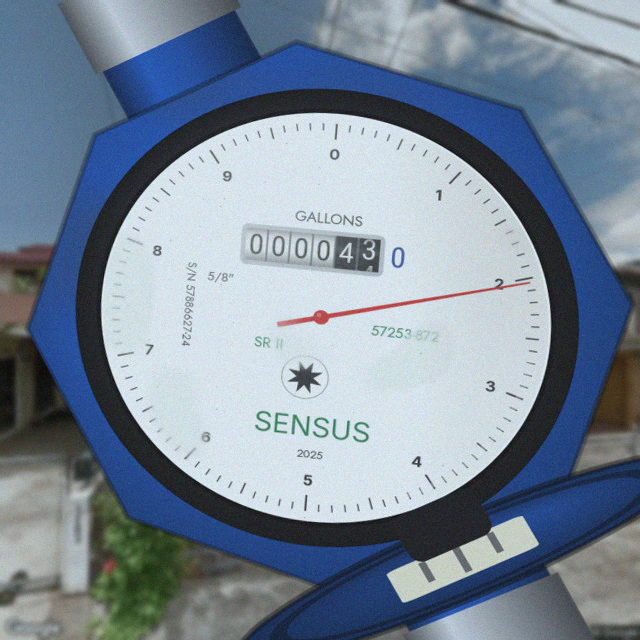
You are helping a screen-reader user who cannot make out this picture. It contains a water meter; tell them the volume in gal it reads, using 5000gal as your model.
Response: 432.0gal
